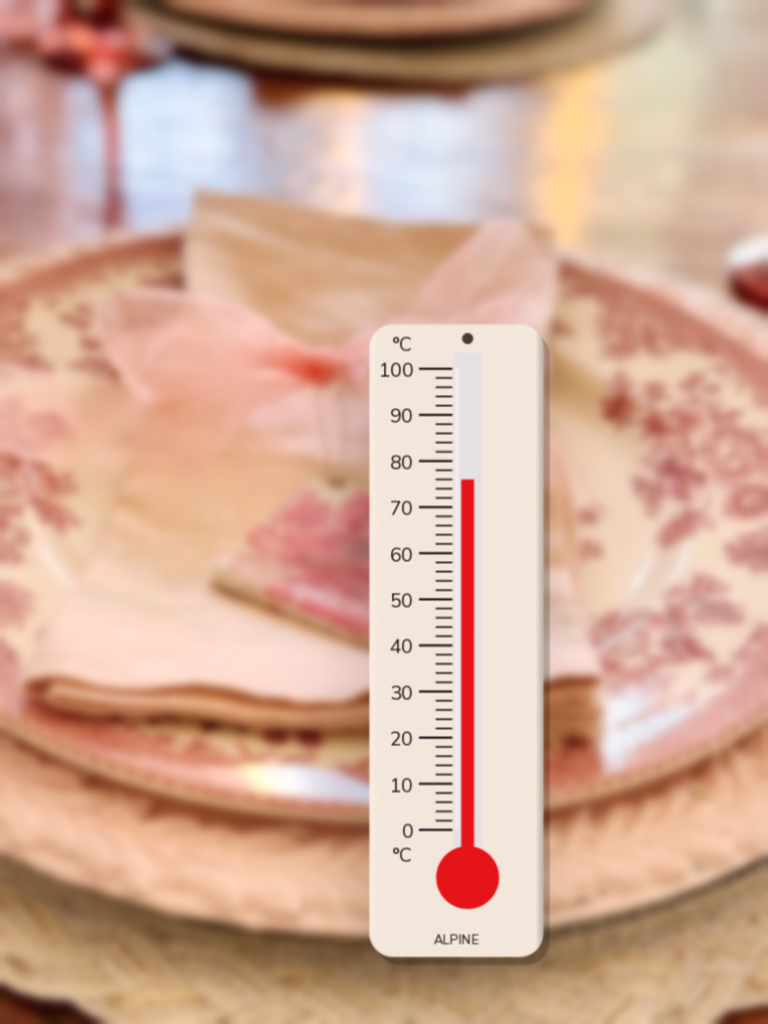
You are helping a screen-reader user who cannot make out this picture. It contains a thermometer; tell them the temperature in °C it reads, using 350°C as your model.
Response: 76°C
